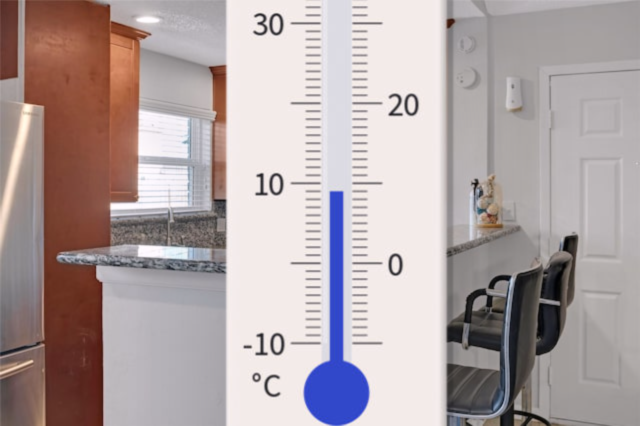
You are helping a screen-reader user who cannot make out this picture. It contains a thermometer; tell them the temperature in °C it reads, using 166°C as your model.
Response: 9°C
